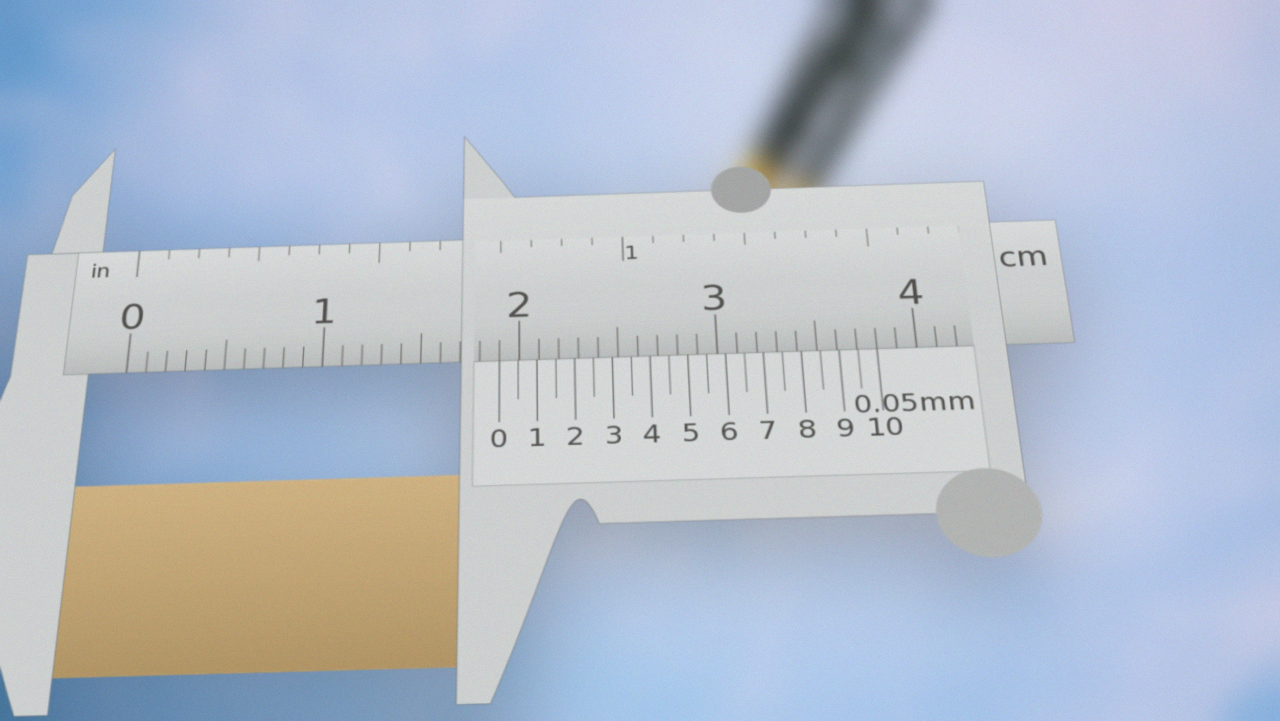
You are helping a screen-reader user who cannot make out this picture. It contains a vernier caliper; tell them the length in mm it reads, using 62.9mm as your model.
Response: 19.0mm
